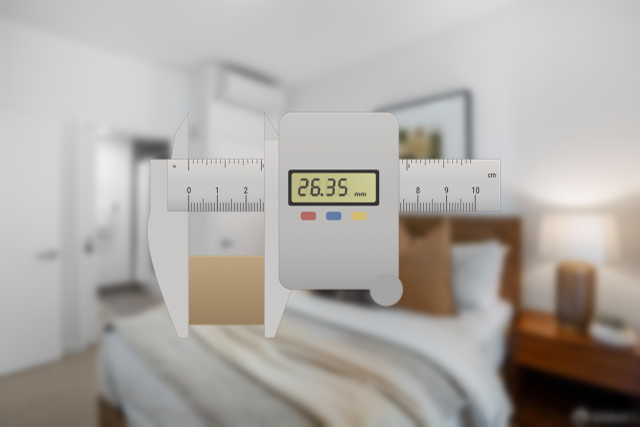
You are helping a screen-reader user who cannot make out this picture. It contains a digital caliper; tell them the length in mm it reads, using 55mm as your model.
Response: 26.35mm
